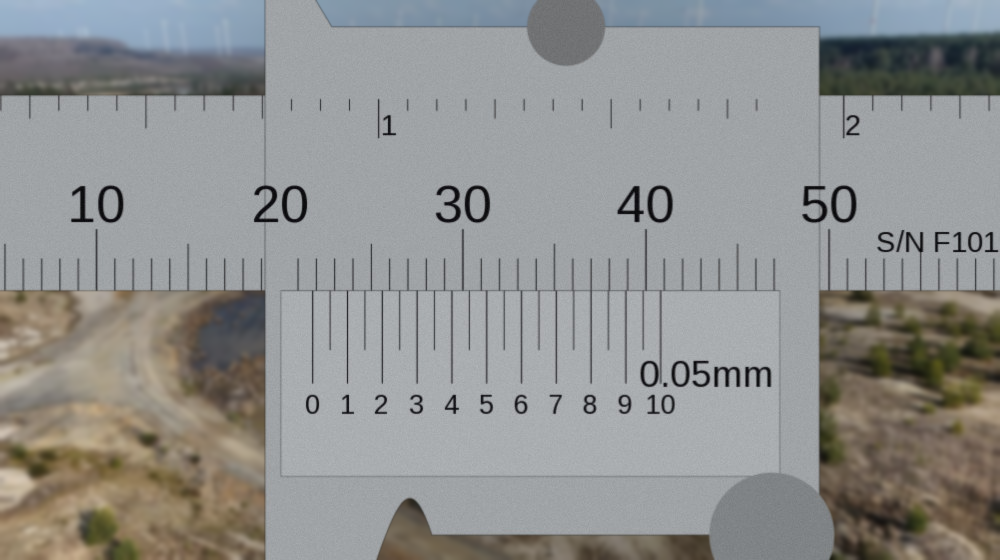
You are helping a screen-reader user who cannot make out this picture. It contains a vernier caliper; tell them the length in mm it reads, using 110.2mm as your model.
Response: 21.8mm
